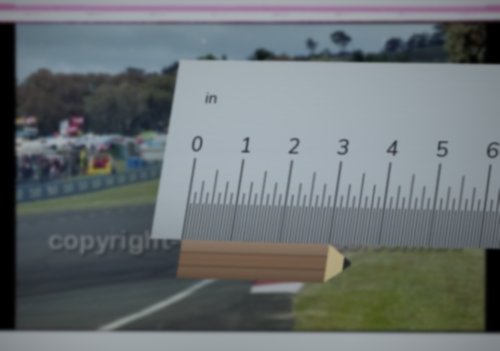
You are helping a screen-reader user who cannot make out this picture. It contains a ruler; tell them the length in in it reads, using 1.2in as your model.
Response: 3.5in
